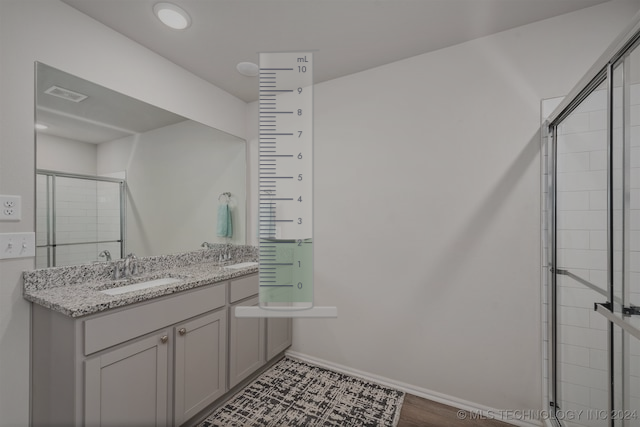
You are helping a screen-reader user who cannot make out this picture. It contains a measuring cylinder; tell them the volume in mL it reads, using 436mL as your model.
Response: 2mL
